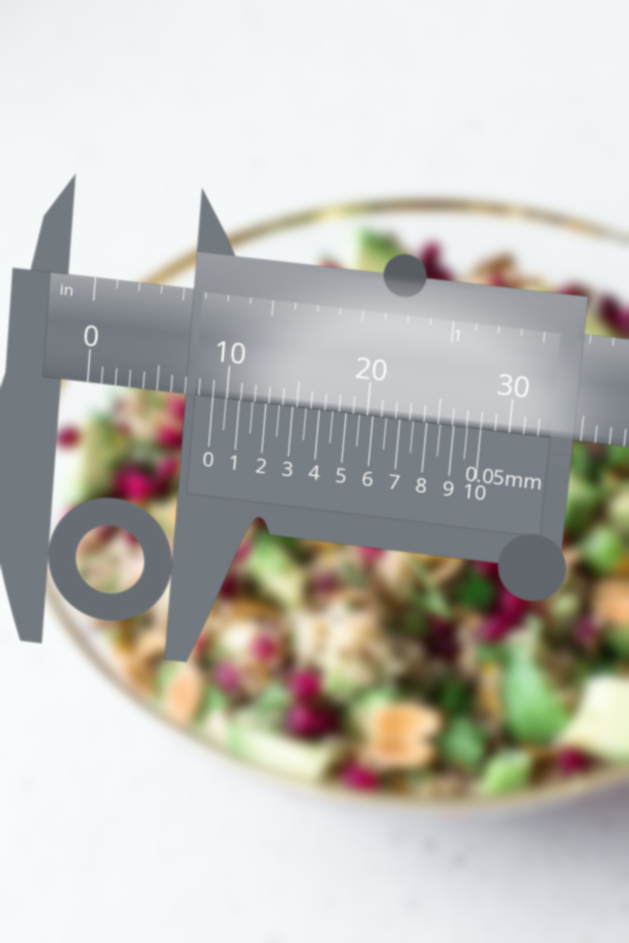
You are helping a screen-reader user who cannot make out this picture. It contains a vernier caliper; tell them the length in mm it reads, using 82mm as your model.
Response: 9.0mm
